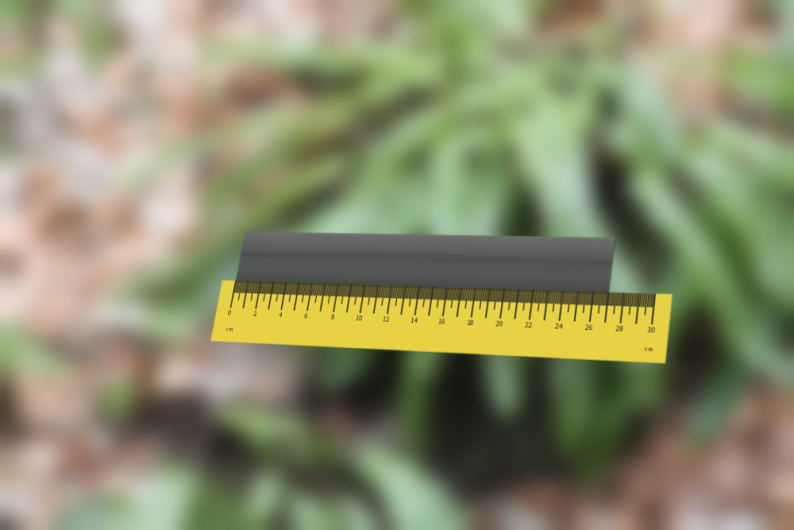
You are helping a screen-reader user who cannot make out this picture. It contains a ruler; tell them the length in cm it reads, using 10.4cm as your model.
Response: 27cm
